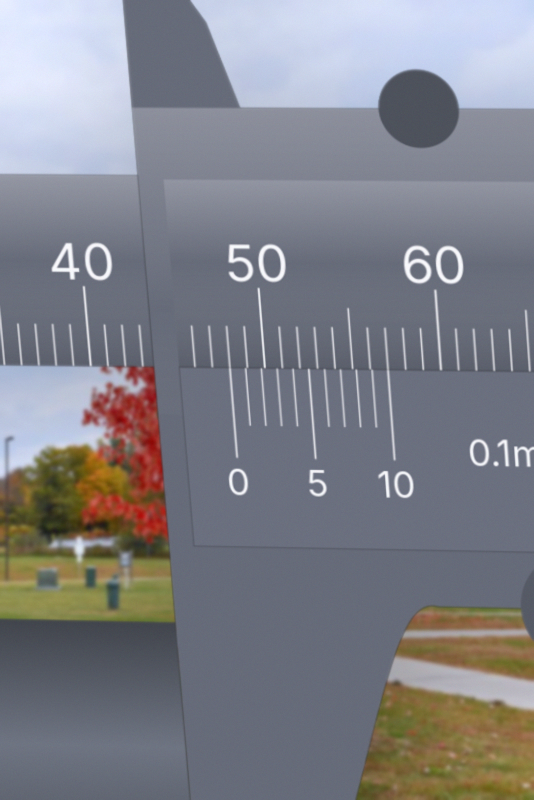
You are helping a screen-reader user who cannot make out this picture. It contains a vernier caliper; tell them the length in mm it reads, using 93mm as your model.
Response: 48.0mm
